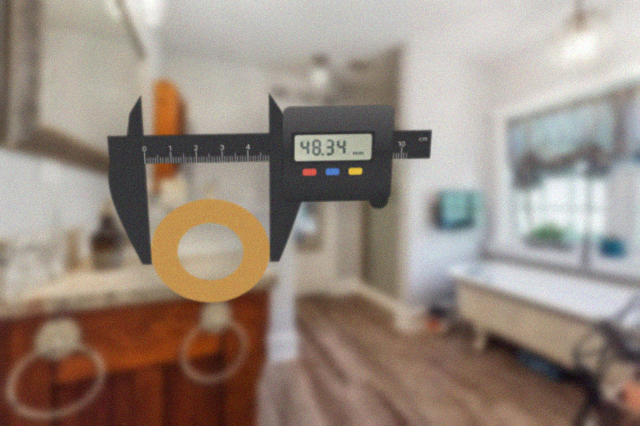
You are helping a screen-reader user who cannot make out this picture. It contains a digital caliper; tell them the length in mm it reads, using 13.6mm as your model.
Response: 48.34mm
